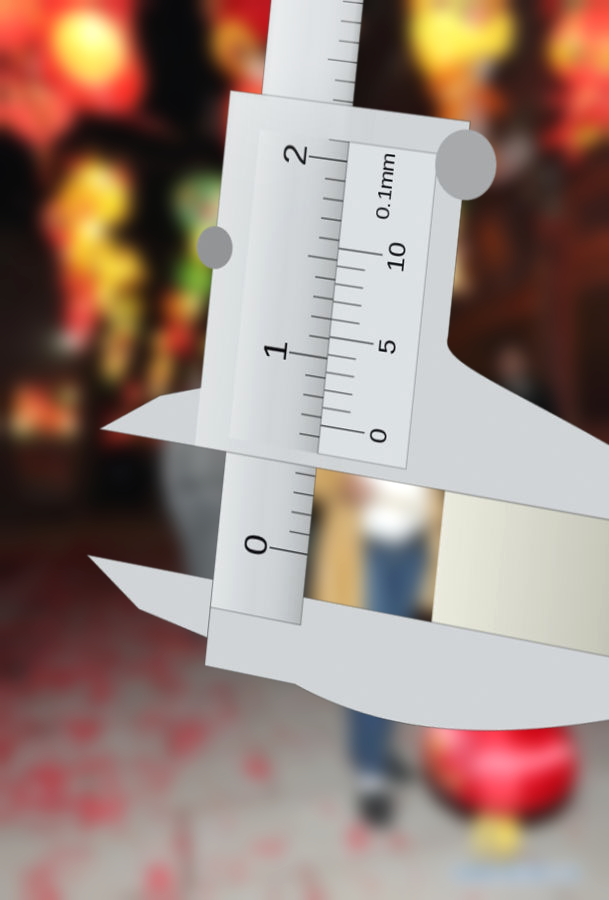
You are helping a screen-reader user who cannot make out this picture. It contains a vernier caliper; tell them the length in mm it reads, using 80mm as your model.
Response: 6.6mm
